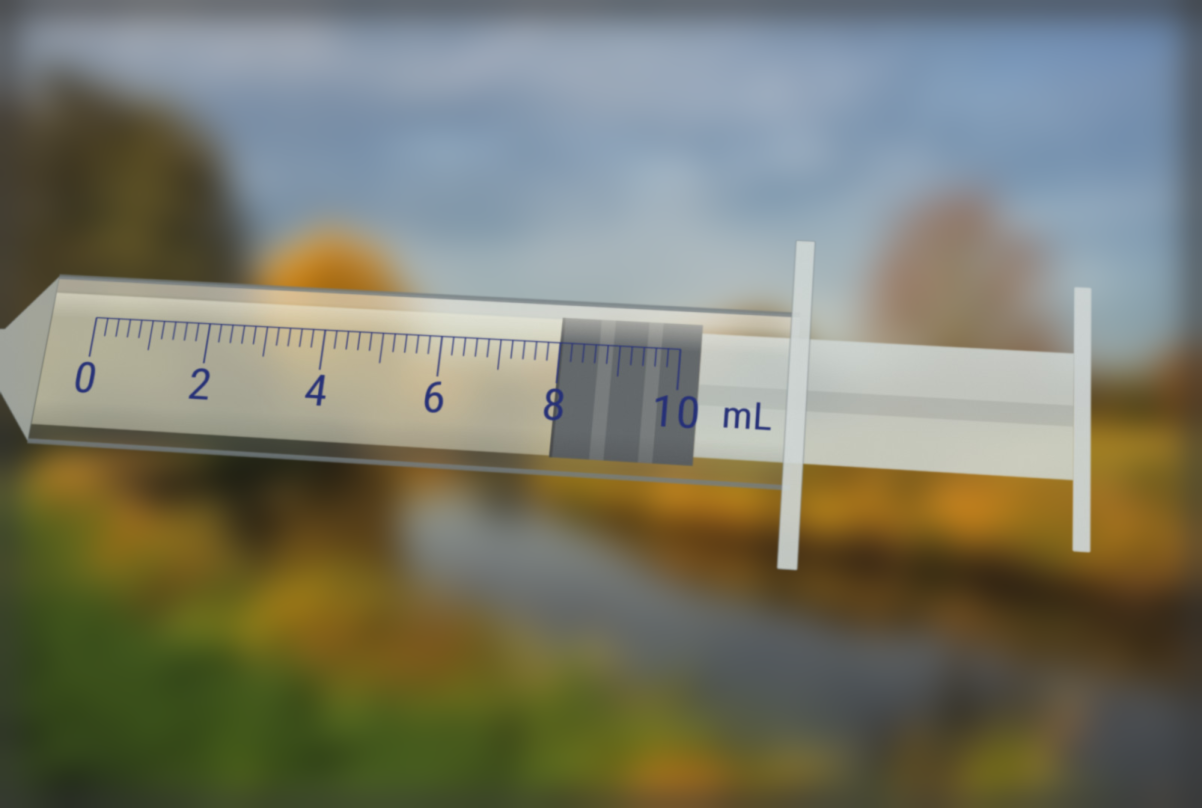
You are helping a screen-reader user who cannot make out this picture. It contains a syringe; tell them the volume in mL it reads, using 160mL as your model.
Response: 8mL
